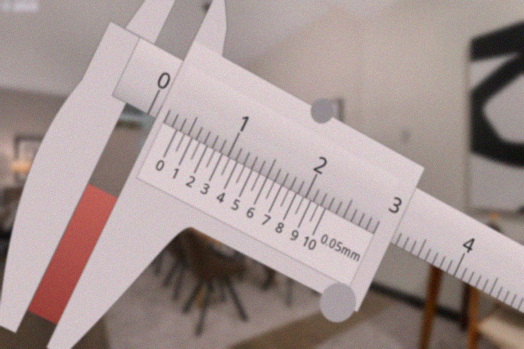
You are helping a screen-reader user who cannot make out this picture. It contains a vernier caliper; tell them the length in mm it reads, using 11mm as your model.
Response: 3.6mm
